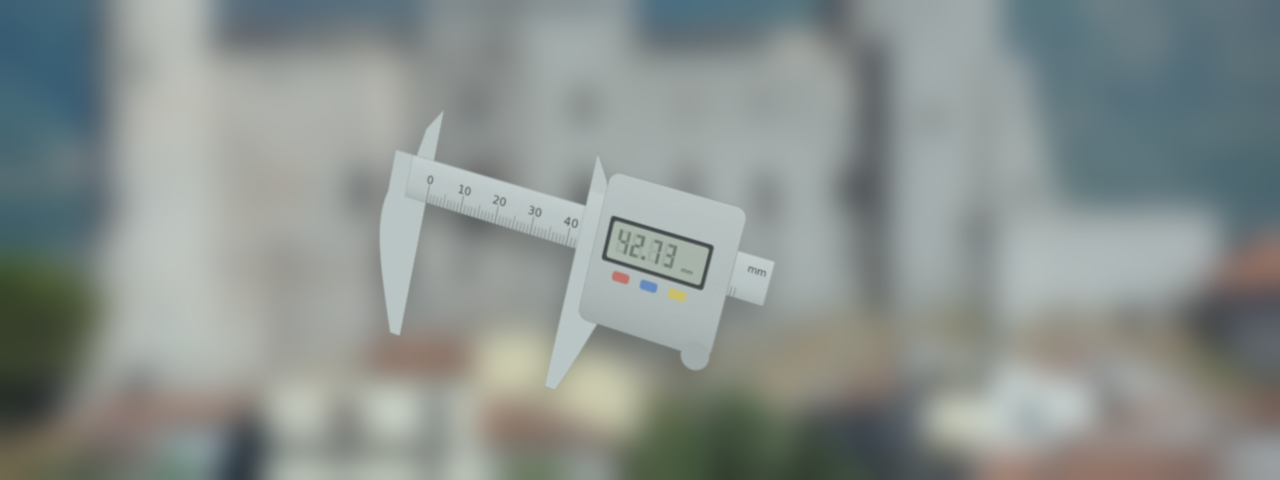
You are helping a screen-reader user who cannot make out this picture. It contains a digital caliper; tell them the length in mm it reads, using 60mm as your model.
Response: 42.73mm
